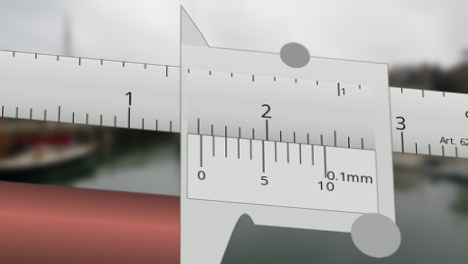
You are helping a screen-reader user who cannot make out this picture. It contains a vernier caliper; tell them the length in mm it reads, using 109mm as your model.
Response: 15.2mm
